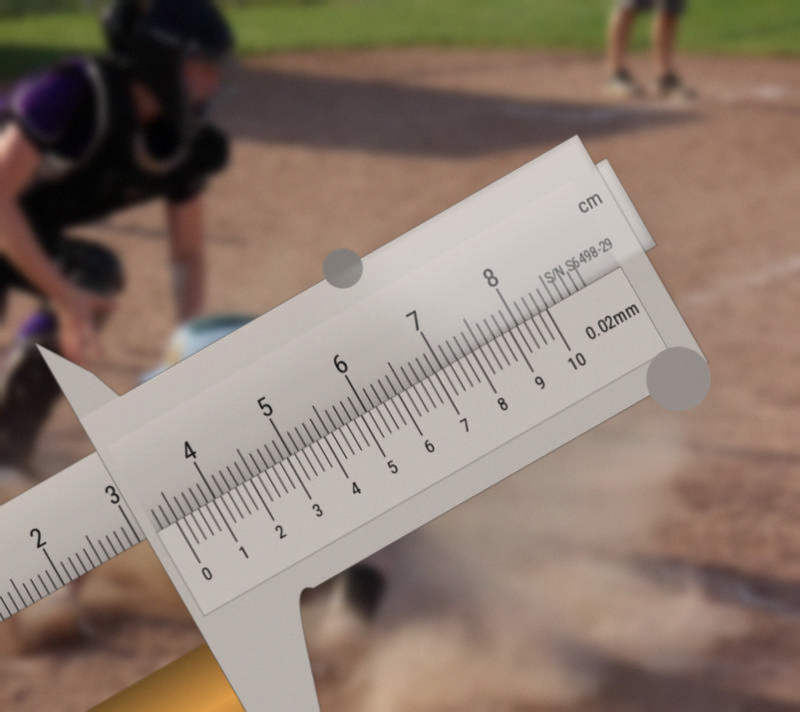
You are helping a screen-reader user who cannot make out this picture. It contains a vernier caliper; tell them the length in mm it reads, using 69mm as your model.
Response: 34.8mm
